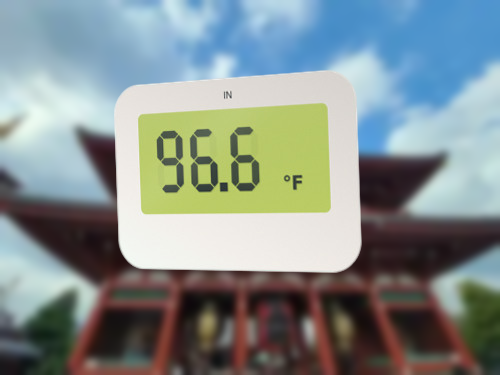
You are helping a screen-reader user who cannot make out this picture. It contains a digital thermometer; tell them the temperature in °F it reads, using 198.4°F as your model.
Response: 96.6°F
